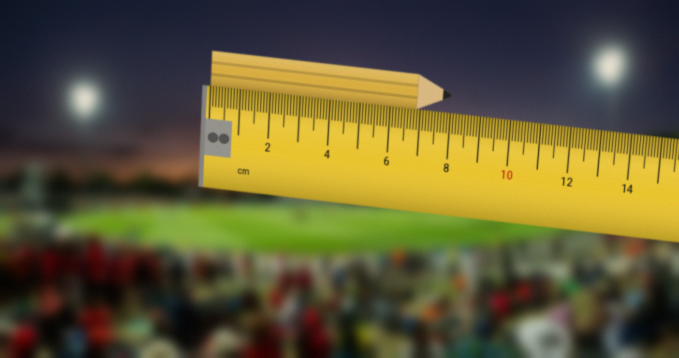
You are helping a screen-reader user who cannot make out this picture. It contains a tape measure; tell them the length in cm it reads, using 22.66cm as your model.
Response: 8cm
